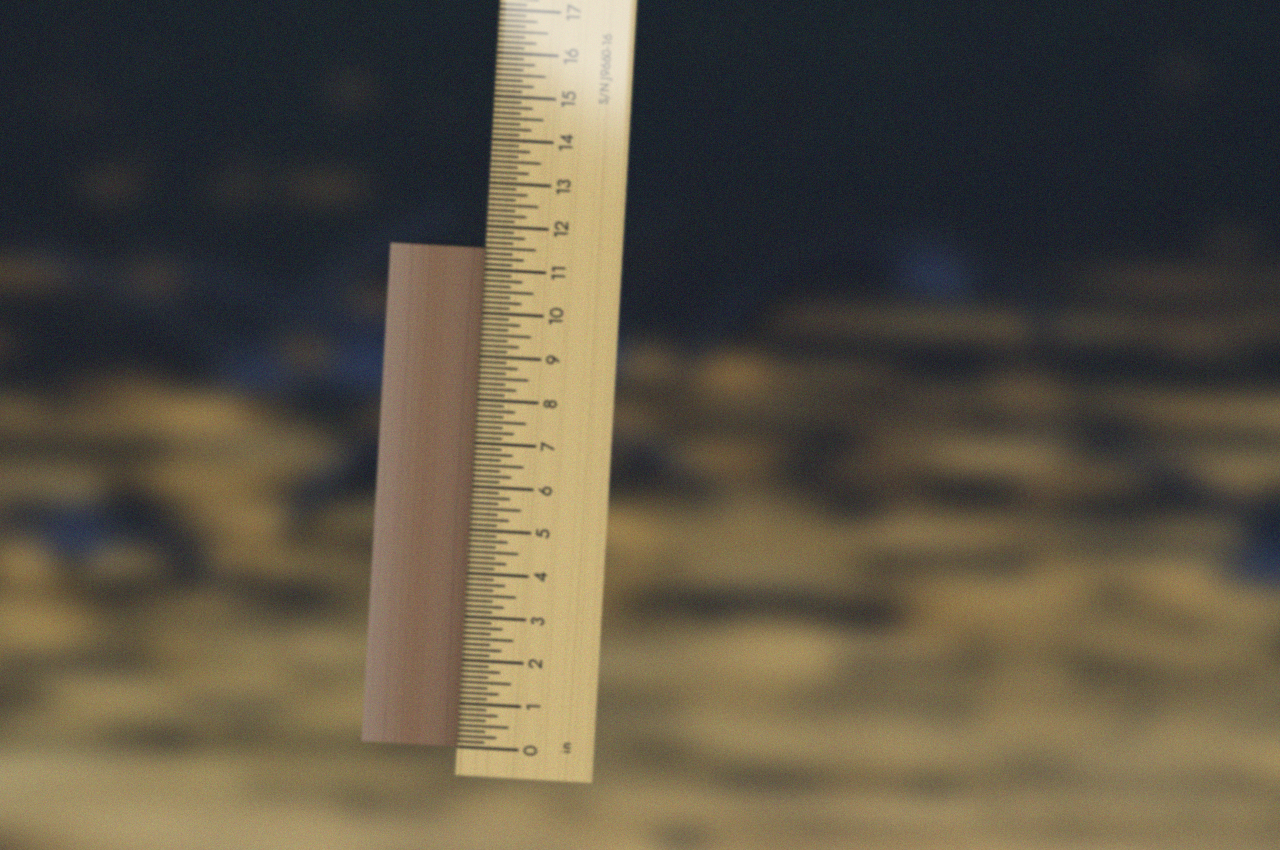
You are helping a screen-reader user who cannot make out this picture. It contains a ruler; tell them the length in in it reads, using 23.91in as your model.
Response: 11.5in
